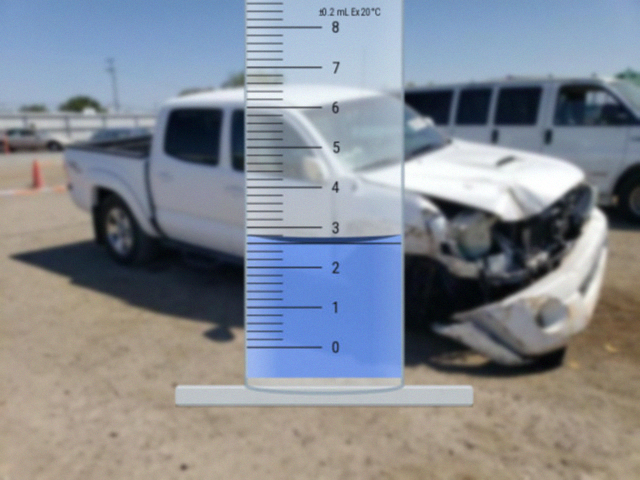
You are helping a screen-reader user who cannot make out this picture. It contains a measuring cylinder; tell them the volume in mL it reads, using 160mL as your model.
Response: 2.6mL
